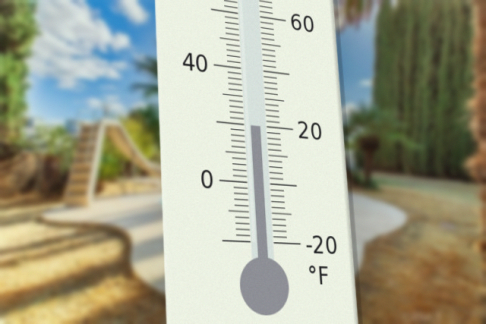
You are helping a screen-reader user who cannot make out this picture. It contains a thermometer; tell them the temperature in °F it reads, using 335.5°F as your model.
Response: 20°F
